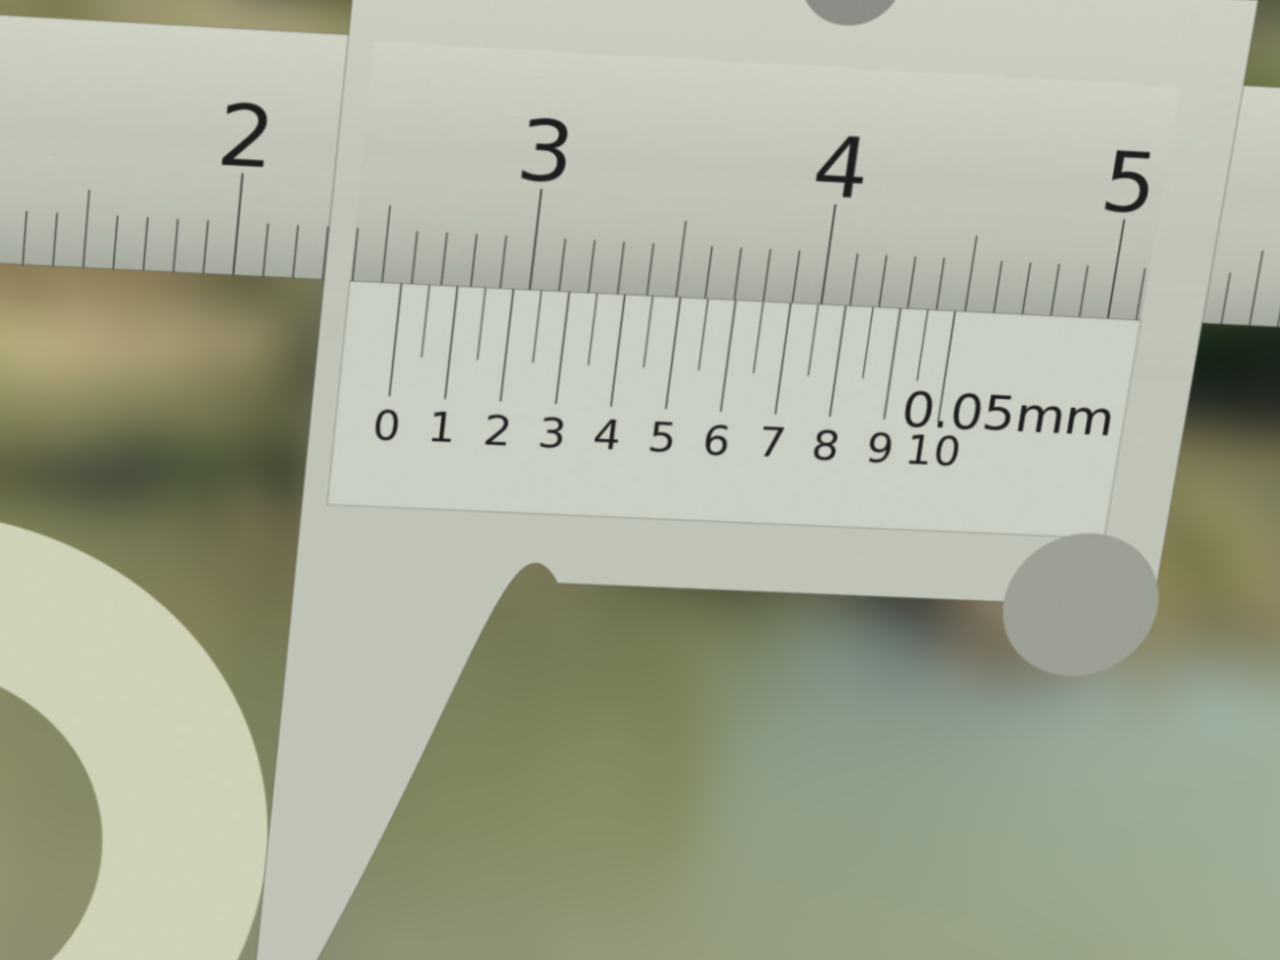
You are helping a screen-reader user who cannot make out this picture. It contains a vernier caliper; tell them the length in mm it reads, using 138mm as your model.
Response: 25.65mm
